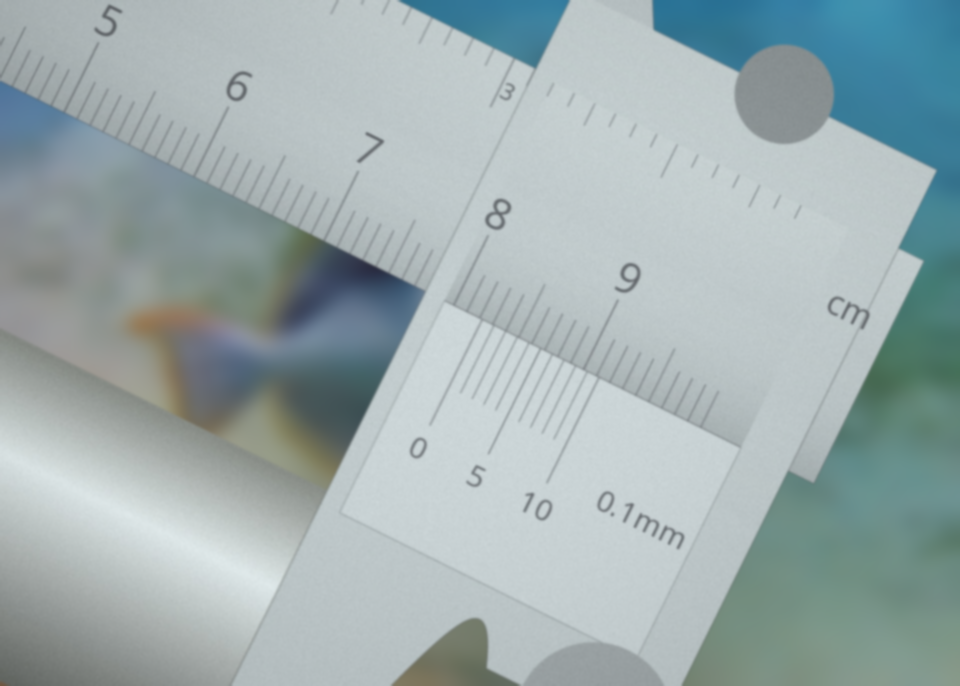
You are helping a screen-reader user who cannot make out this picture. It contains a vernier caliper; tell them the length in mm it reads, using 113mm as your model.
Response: 82.2mm
